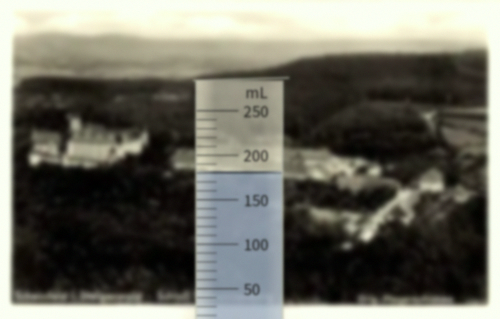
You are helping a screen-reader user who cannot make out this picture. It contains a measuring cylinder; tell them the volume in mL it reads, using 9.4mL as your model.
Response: 180mL
